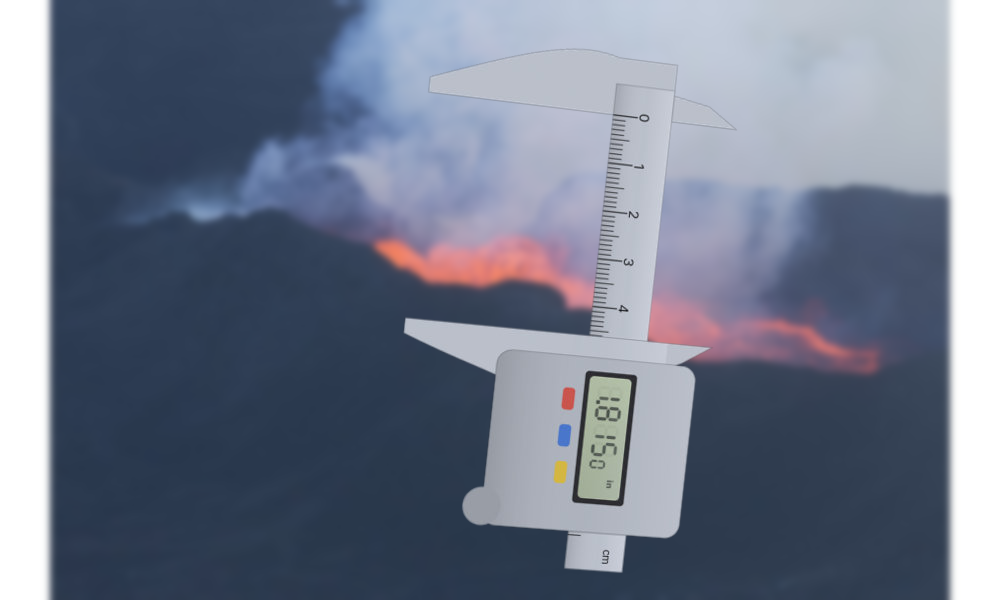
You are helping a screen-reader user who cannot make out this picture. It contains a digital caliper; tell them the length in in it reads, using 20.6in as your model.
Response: 1.8150in
